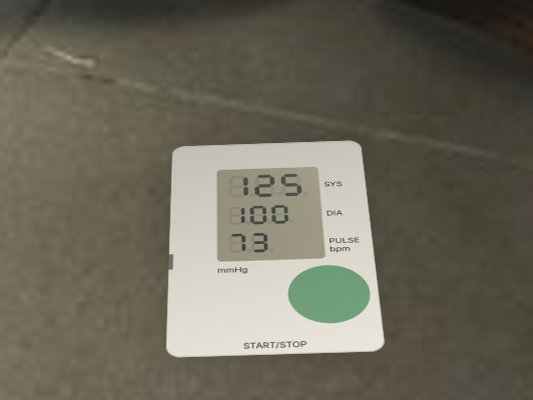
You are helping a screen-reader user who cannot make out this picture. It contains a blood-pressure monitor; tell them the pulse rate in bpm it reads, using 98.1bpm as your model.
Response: 73bpm
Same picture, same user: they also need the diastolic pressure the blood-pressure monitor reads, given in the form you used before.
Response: 100mmHg
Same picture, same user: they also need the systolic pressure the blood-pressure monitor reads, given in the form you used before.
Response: 125mmHg
